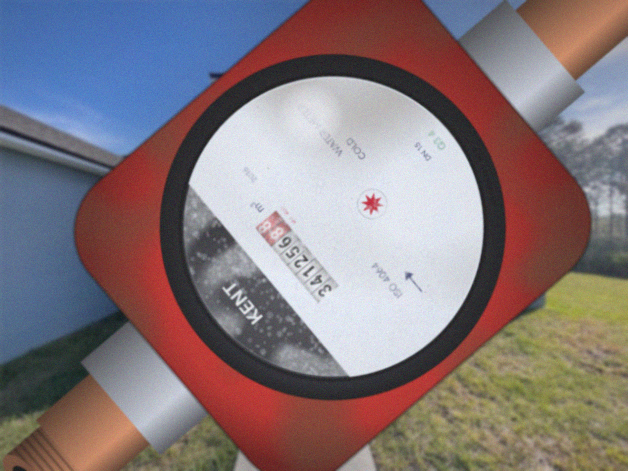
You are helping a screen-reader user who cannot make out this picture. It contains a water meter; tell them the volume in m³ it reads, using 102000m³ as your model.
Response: 341256.88m³
